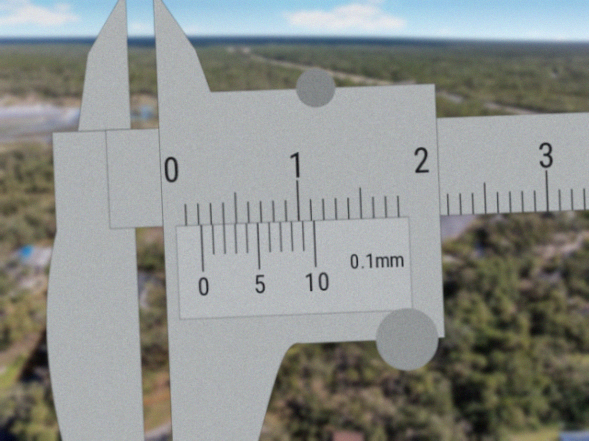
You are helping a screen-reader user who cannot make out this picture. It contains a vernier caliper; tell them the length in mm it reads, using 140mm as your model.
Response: 2.2mm
